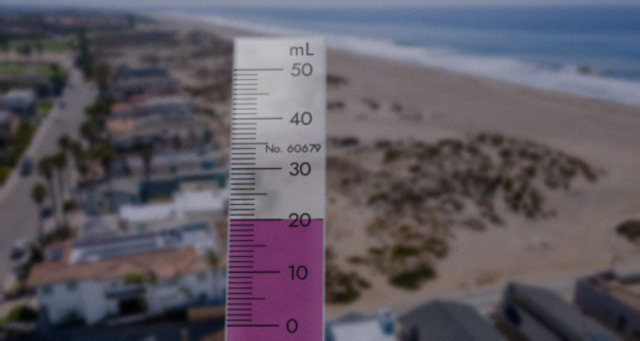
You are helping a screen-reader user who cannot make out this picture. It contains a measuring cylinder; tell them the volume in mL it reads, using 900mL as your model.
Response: 20mL
